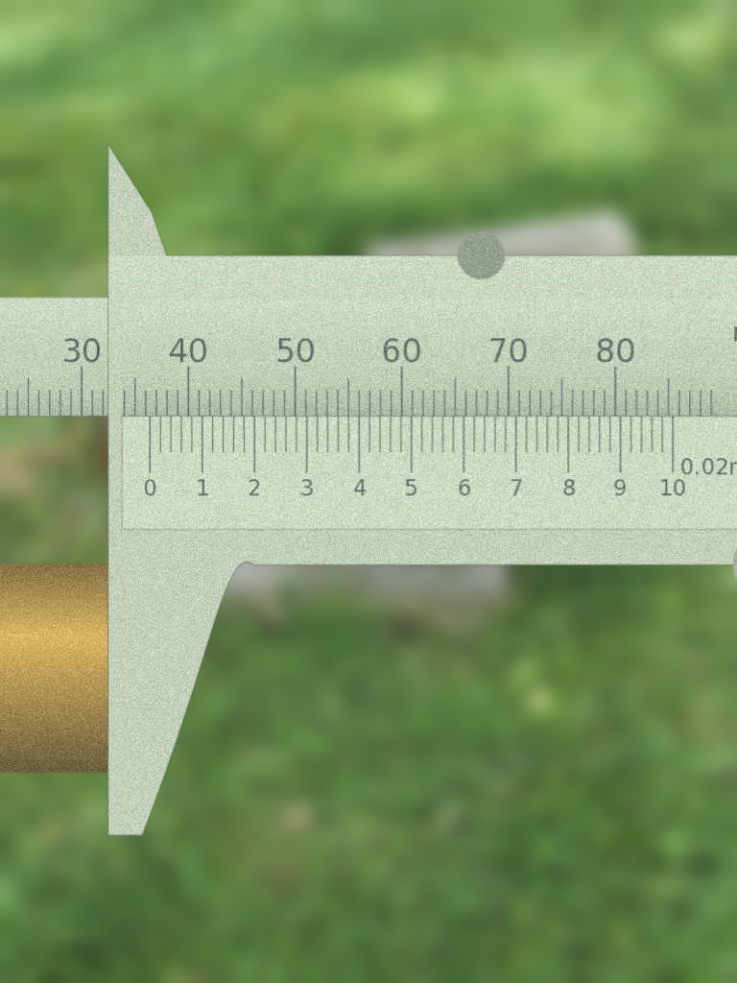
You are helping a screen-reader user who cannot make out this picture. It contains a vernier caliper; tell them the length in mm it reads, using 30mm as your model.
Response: 36.4mm
